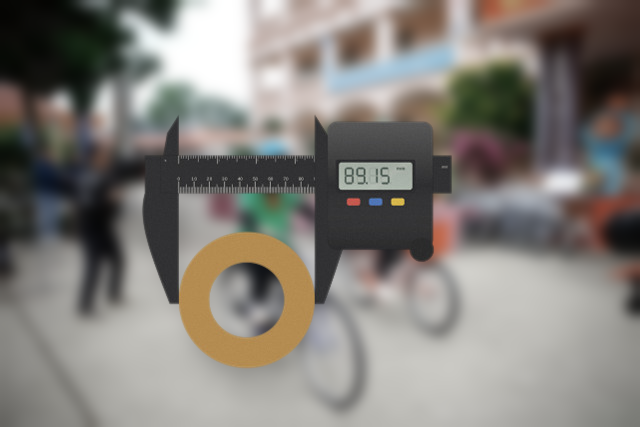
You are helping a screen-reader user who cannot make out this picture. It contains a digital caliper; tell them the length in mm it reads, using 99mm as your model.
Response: 89.15mm
